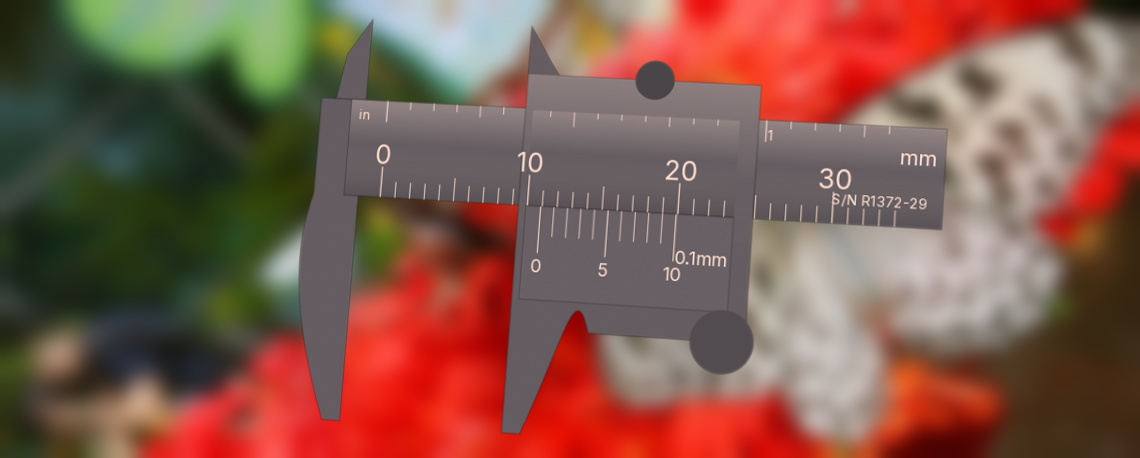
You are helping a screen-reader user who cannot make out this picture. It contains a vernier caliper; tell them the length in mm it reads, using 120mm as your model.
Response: 10.9mm
